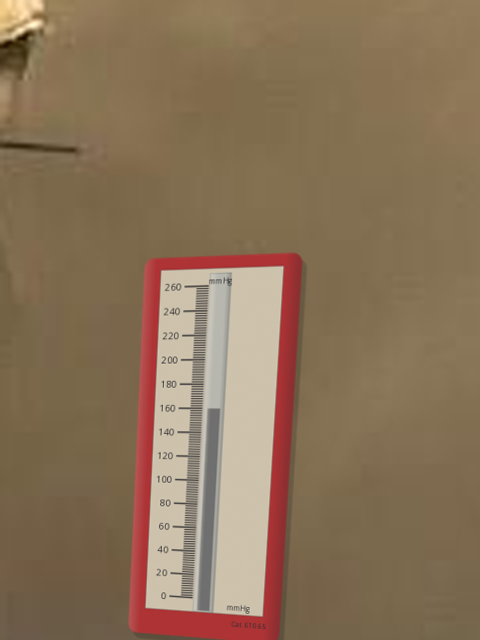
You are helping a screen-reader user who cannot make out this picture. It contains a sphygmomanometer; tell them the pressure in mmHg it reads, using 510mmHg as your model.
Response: 160mmHg
